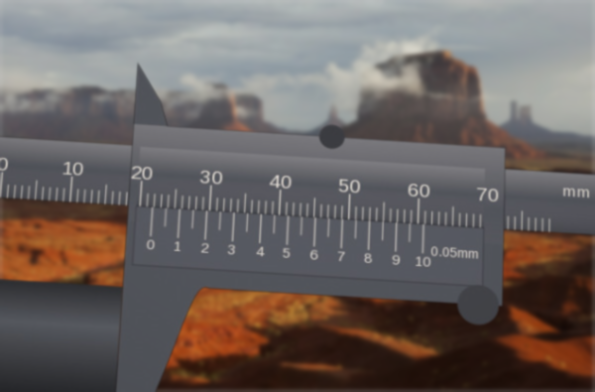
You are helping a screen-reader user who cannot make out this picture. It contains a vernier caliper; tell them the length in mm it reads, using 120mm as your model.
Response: 21.8mm
